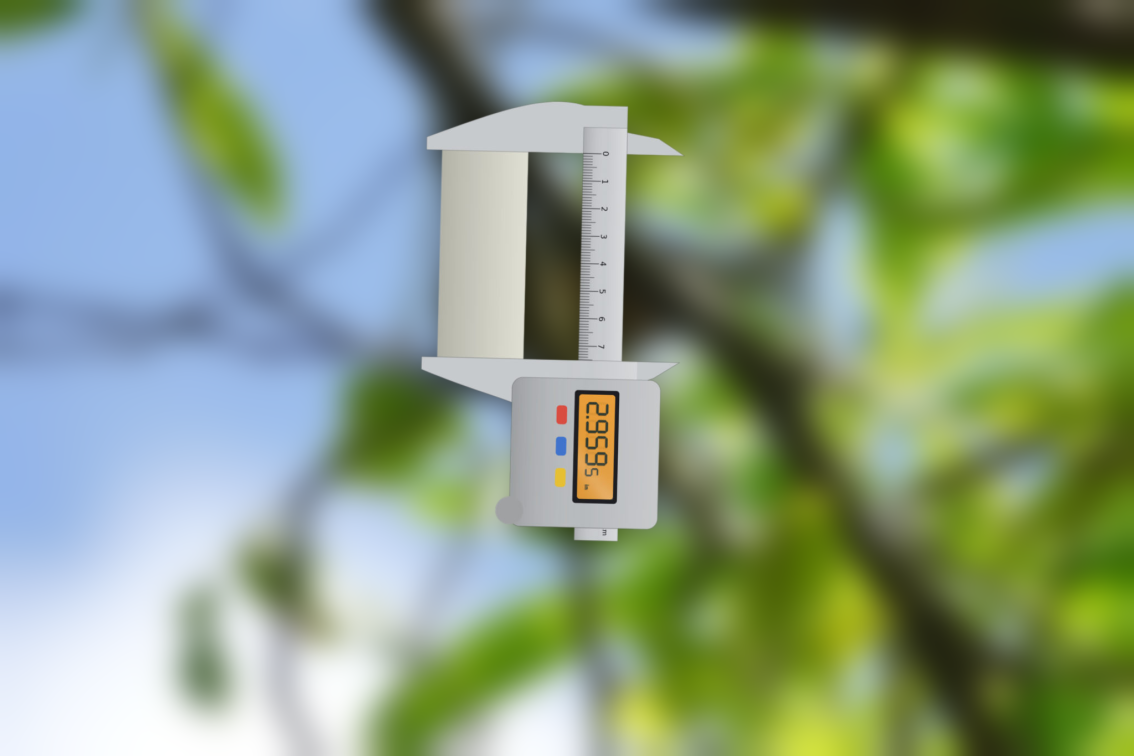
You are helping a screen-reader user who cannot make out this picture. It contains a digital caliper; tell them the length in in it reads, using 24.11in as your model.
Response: 2.9595in
